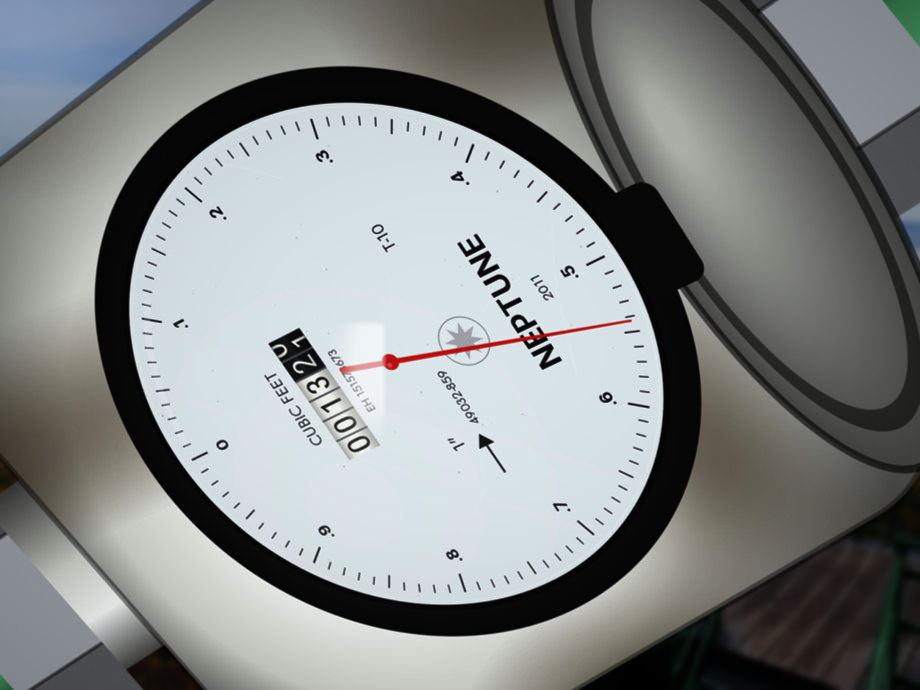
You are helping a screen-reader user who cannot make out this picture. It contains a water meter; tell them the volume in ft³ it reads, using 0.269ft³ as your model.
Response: 1320.54ft³
